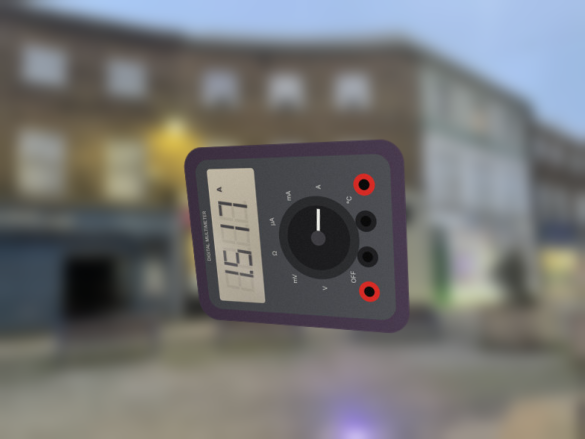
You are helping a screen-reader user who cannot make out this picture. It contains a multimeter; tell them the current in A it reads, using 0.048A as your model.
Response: 1.517A
